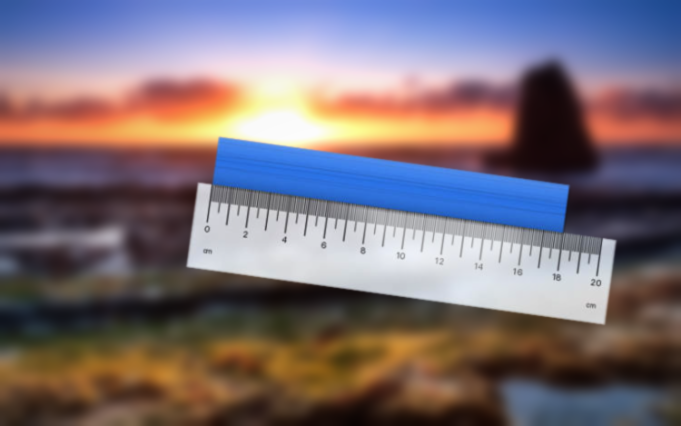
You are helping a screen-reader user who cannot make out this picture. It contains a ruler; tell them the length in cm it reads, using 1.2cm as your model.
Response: 18cm
